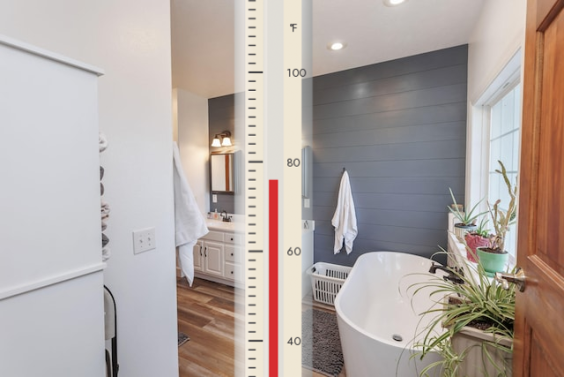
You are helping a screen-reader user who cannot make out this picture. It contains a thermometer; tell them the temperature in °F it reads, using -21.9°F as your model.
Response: 76°F
